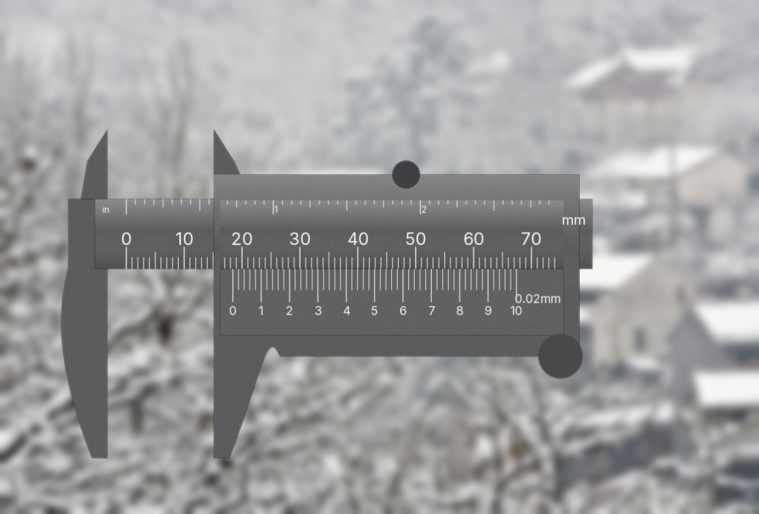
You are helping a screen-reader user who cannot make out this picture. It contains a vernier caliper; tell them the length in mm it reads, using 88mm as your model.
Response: 18.4mm
